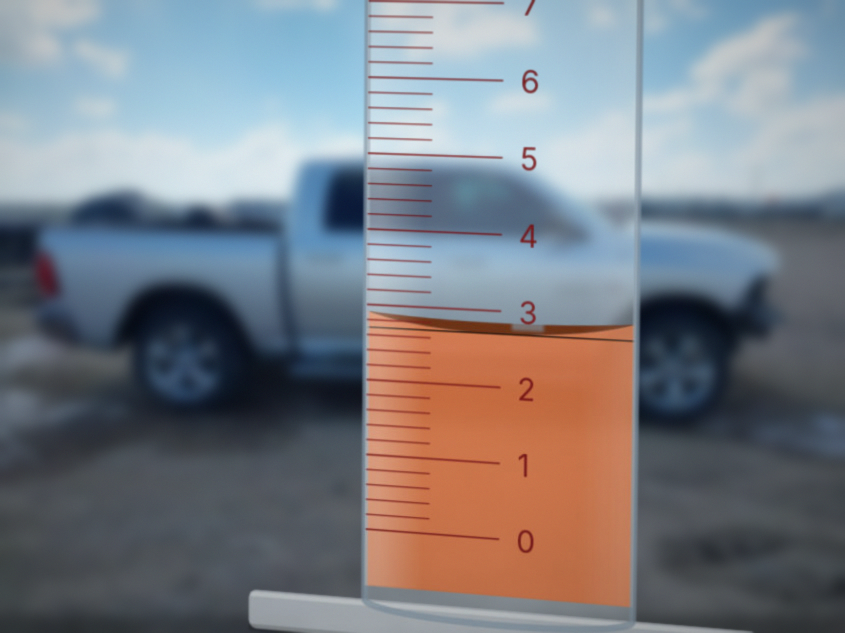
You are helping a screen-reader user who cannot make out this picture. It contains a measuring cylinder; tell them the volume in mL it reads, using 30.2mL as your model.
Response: 2.7mL
